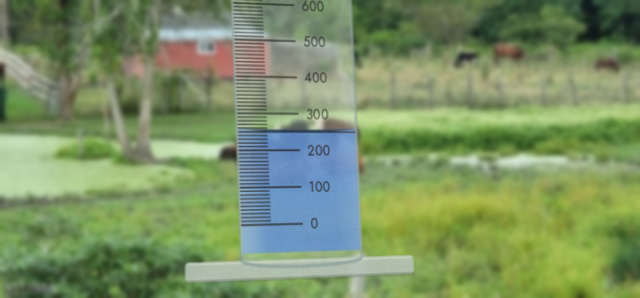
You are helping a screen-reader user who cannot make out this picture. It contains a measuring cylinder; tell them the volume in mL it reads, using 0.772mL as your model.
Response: 250mL
